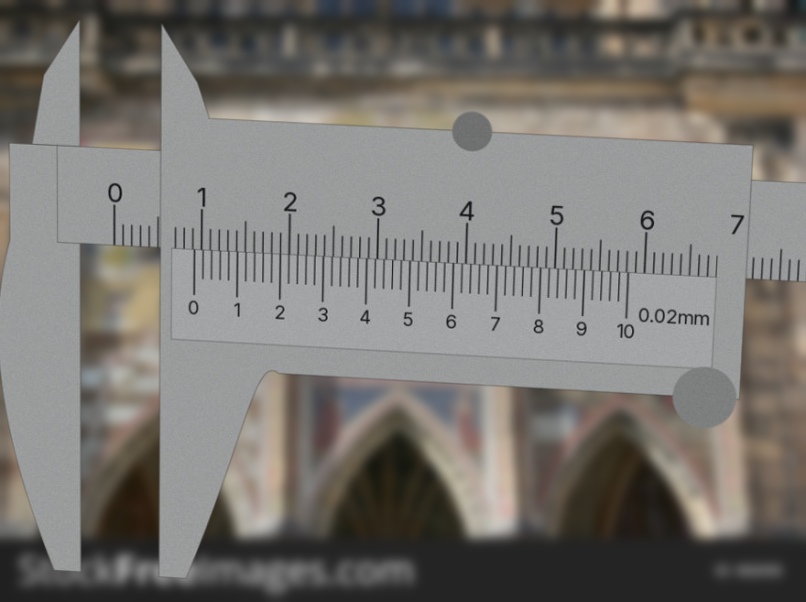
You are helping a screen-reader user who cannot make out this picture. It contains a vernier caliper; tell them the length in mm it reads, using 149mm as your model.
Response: 9.2mm
